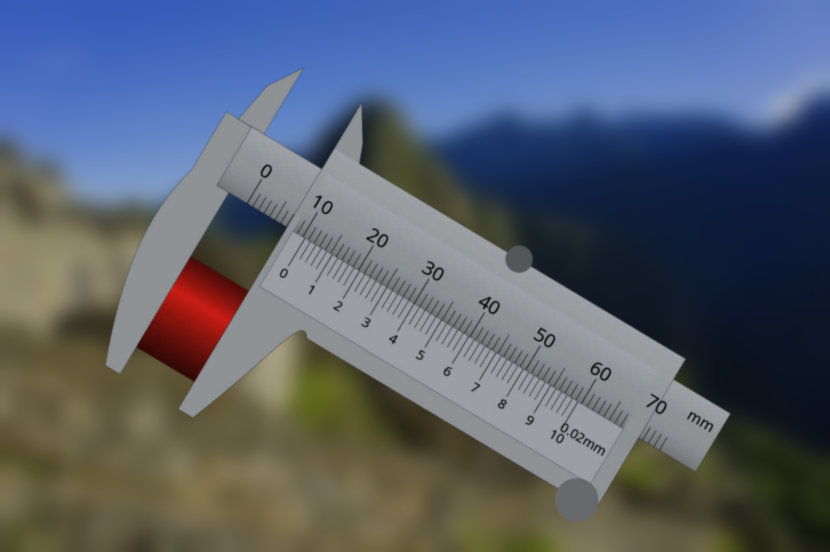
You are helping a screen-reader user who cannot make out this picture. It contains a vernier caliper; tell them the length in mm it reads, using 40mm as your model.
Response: 10.4mm
